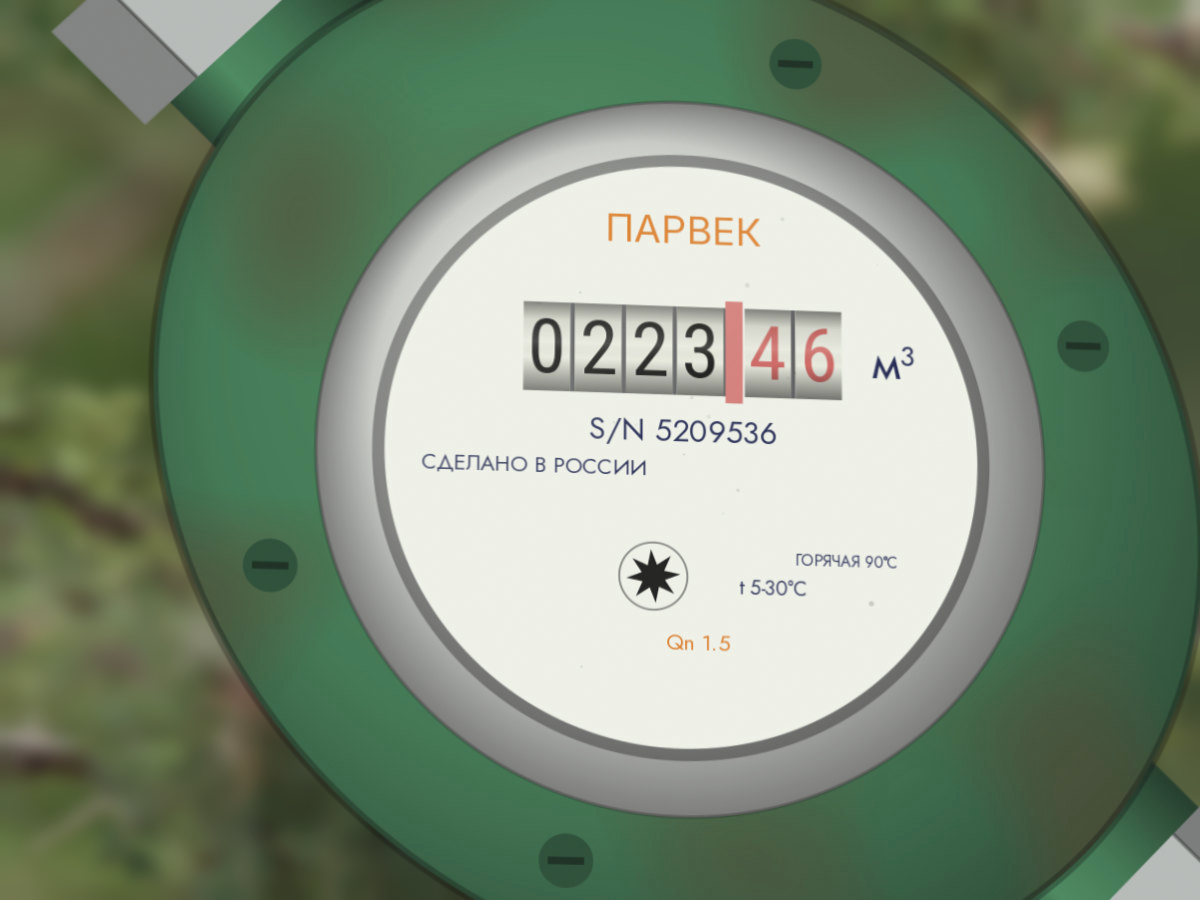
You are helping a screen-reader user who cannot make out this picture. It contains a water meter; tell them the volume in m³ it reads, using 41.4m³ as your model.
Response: 223.46m³
